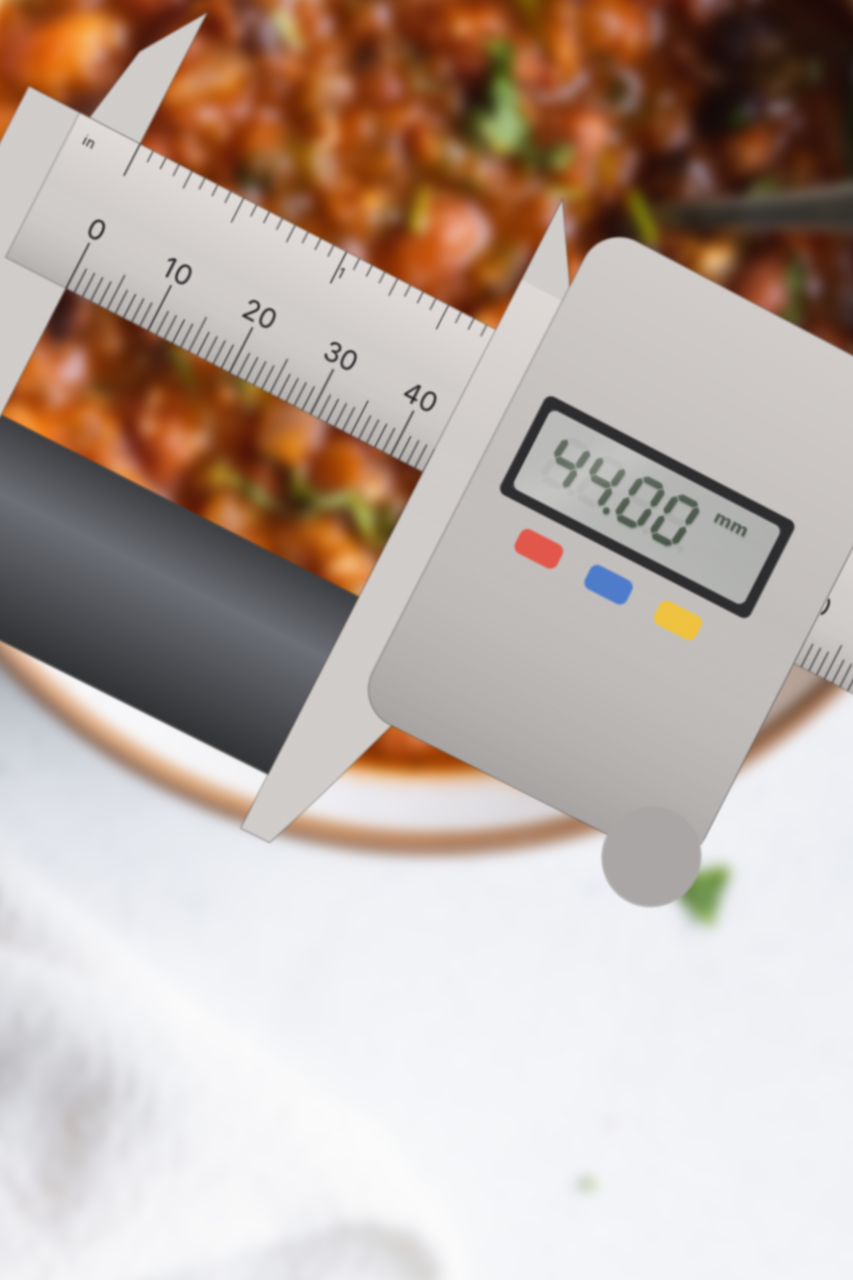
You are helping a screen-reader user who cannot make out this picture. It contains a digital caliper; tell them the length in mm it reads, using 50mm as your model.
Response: 44.00mm
